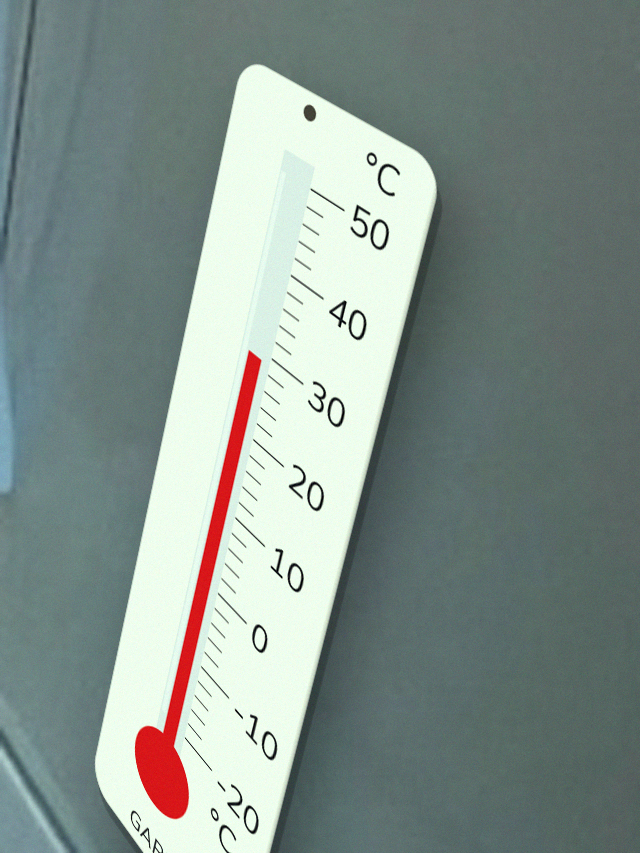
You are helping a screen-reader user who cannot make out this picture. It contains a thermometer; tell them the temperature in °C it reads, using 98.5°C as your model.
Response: 29°C
